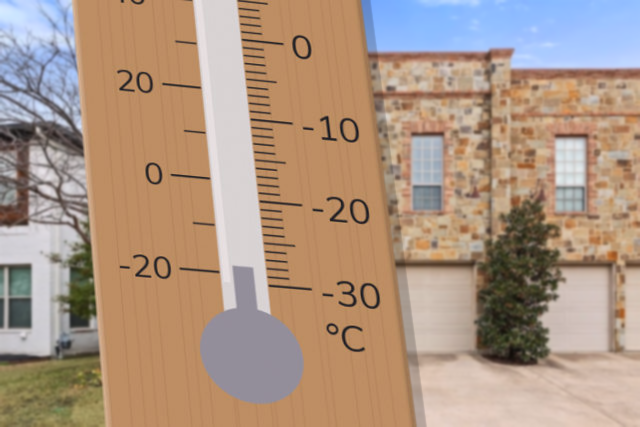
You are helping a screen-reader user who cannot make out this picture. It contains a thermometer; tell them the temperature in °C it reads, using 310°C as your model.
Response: -28°C
